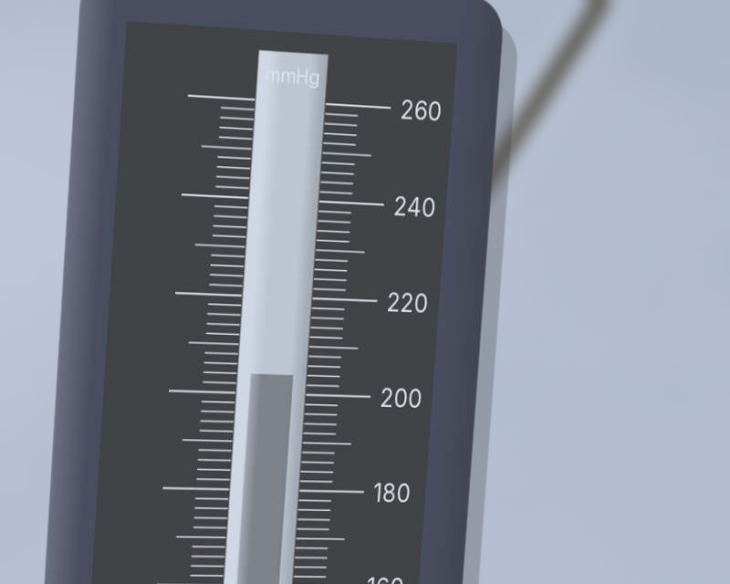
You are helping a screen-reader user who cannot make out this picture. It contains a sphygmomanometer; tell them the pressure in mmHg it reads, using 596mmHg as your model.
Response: 204mmHg
